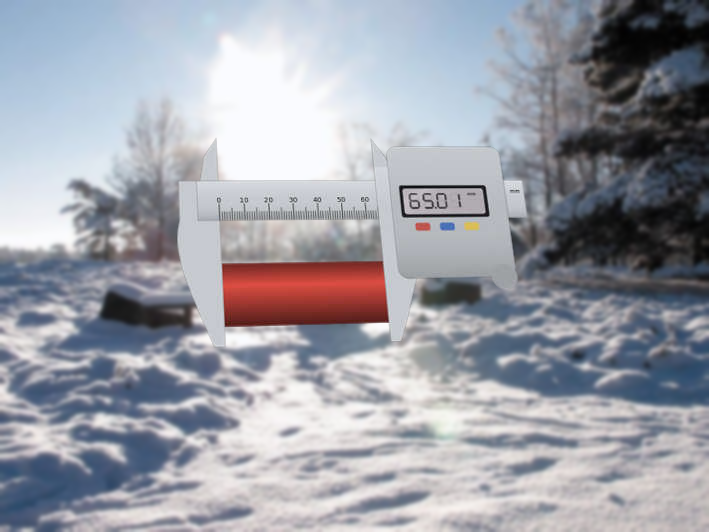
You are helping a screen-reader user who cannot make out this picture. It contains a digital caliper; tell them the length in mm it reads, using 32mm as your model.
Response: 65.01mm
